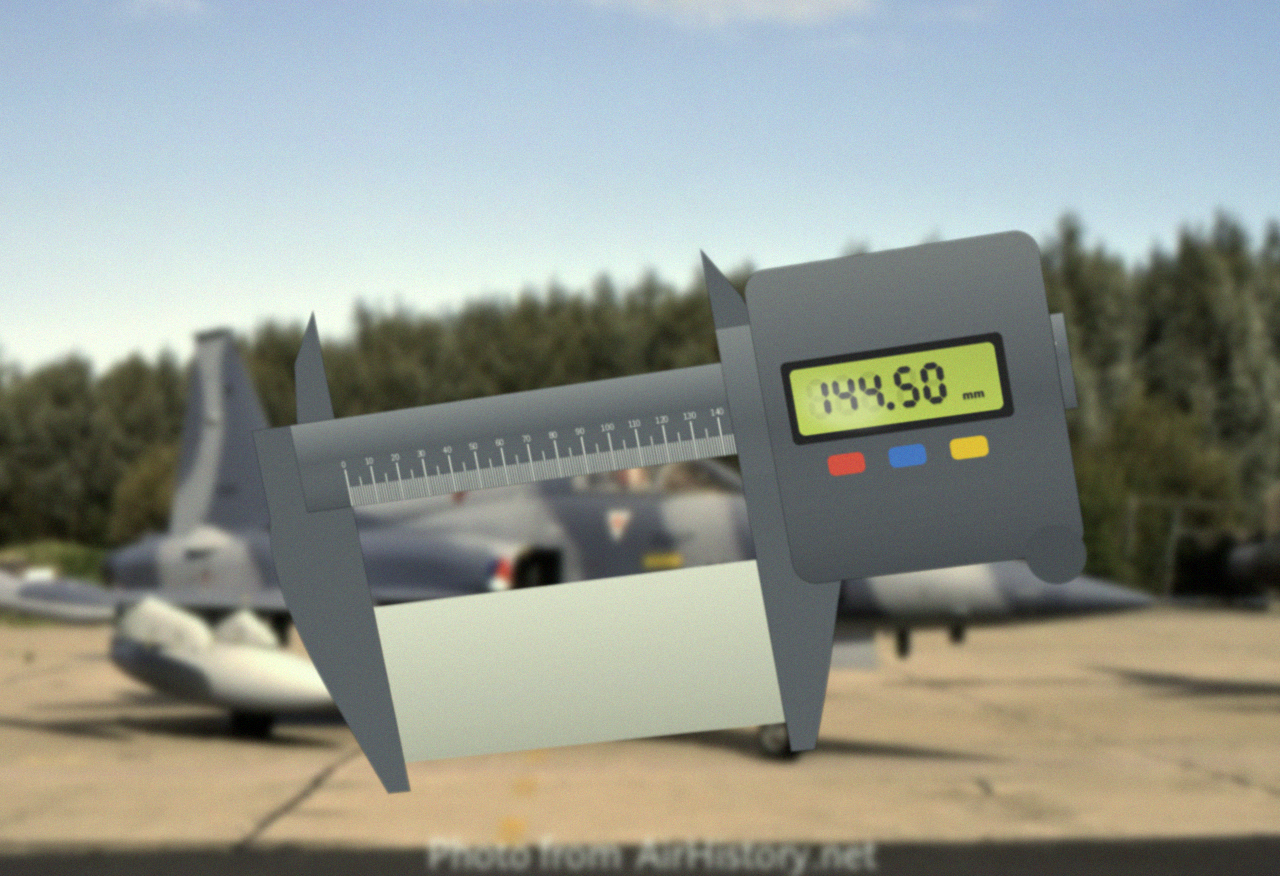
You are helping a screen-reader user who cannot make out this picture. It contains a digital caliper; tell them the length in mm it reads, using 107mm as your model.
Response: 144.50mm
